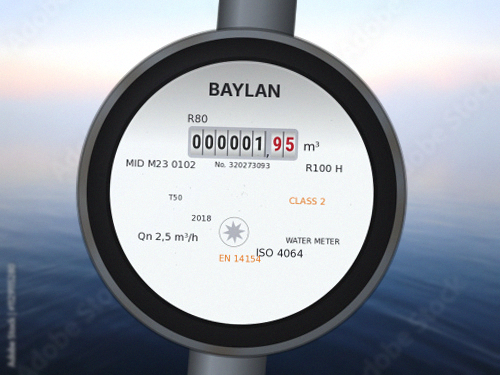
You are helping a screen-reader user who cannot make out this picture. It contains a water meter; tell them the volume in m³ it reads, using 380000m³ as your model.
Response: 1.95m³
